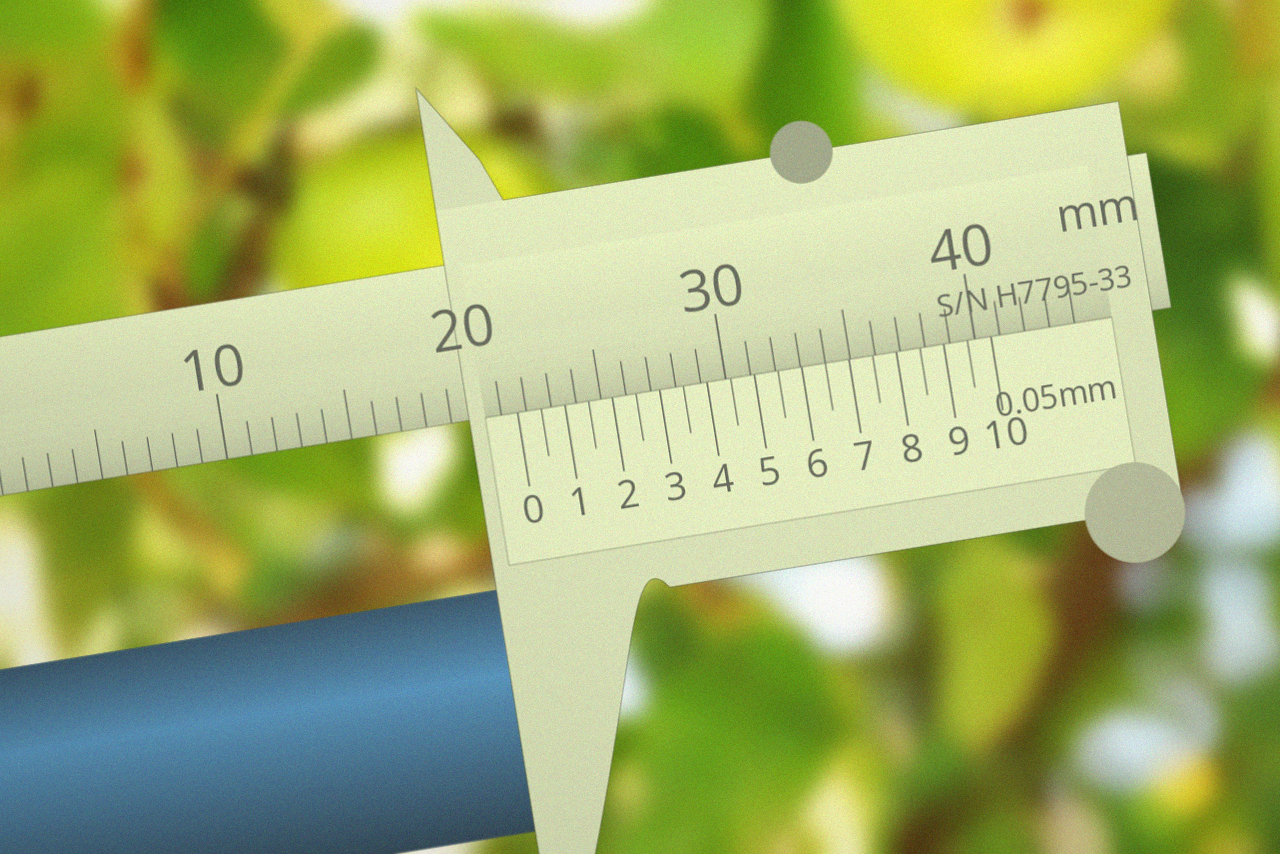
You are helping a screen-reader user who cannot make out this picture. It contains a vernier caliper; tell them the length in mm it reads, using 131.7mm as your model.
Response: 21.65mm
